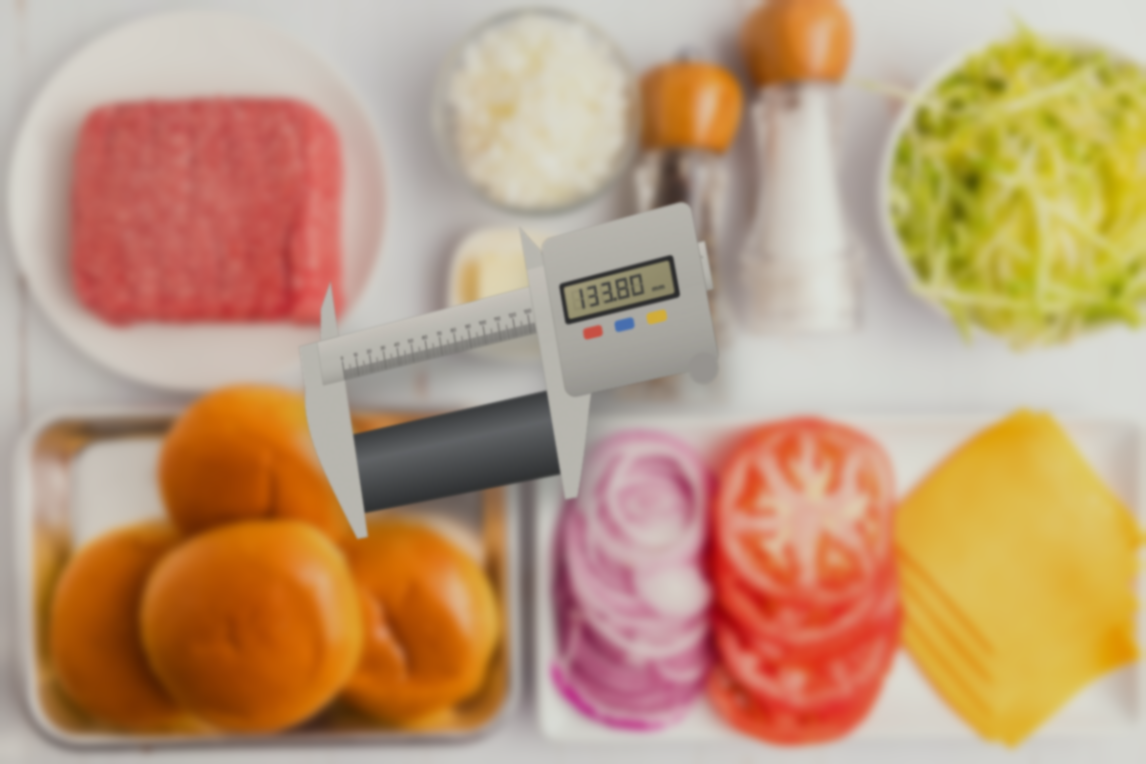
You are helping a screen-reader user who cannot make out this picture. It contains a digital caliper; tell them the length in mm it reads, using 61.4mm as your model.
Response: 133.80mm
